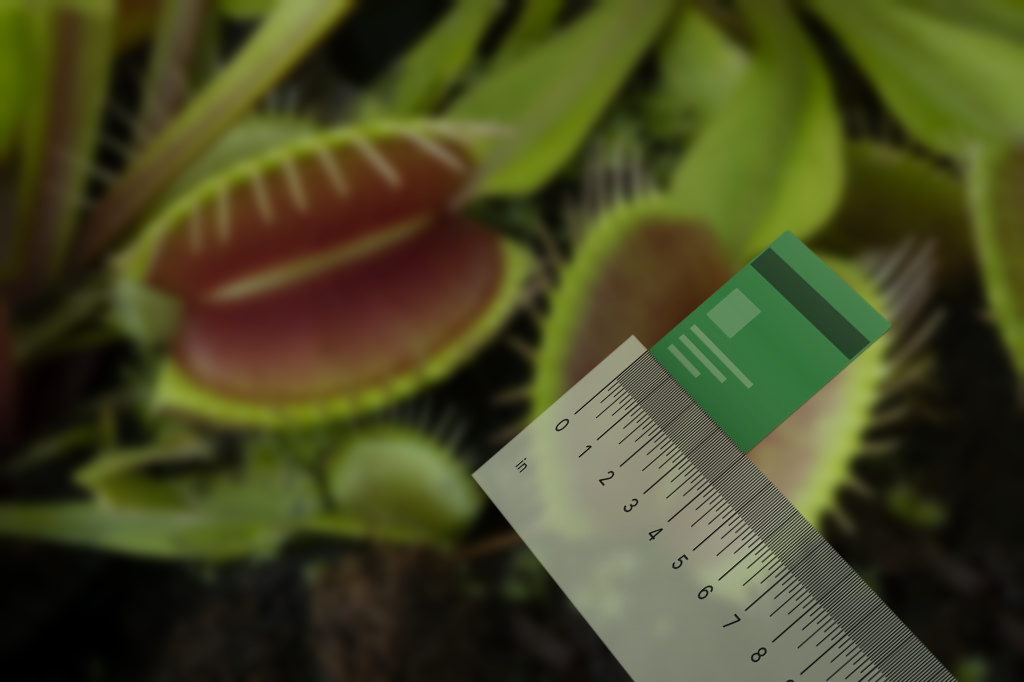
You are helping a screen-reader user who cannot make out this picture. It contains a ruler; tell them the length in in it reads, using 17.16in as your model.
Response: 4in
